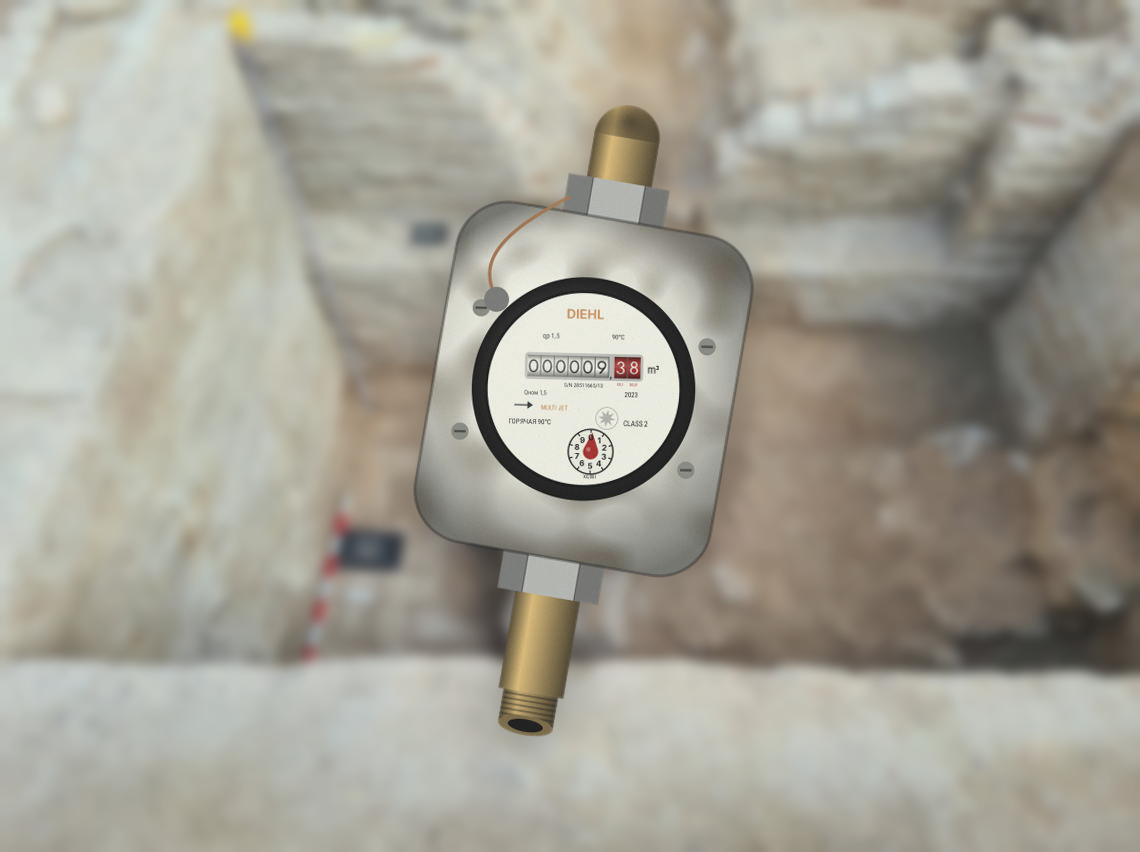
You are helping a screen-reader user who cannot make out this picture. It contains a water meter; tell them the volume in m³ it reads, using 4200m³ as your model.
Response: 9.380m³
